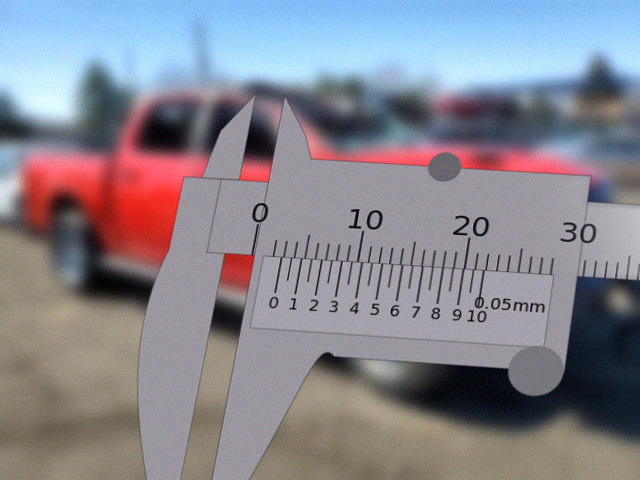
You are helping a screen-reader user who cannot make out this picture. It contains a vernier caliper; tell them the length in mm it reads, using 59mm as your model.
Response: 2.8mm
